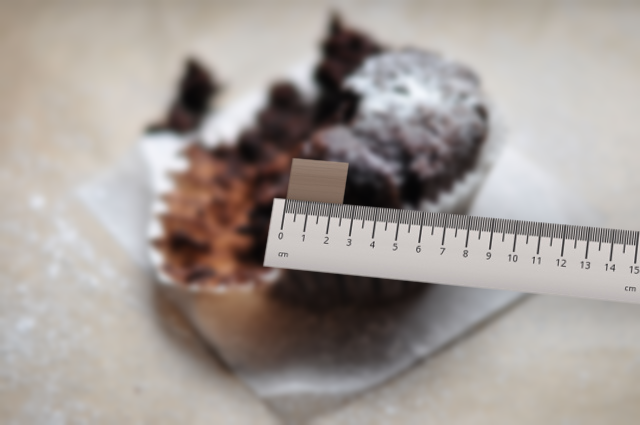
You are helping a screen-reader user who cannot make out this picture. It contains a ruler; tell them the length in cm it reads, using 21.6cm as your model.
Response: 2.5cm
